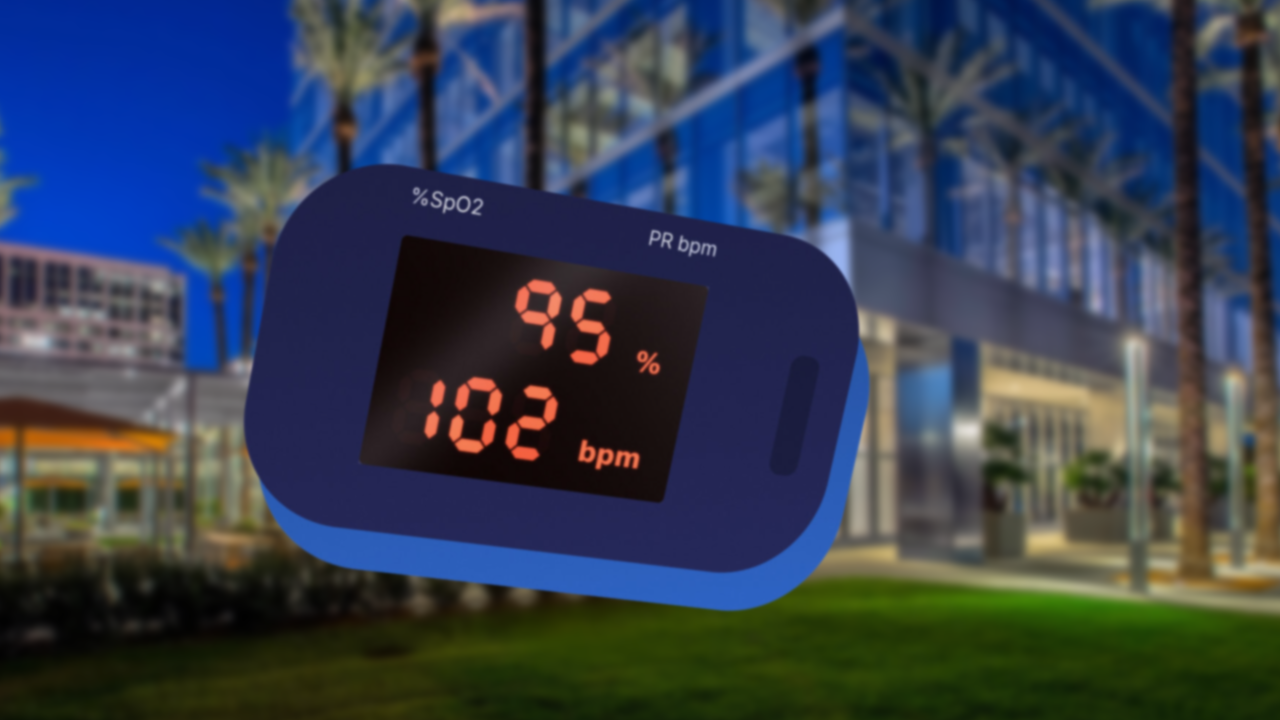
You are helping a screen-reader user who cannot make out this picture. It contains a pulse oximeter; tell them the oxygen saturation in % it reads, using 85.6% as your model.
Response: 95%
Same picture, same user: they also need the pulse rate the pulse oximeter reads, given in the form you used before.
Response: 102bpm
